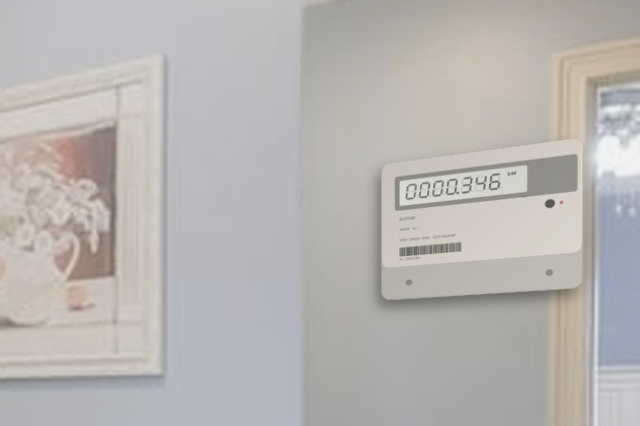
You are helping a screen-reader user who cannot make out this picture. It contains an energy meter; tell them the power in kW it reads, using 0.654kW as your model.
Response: 0.346kW
